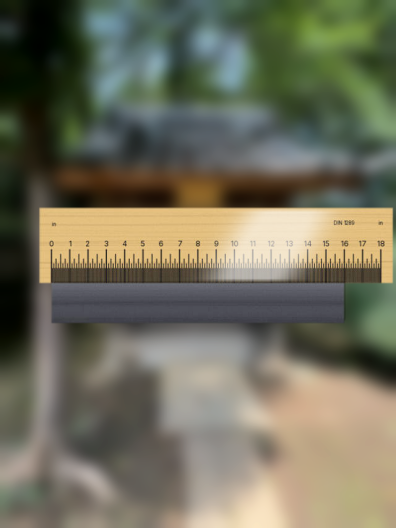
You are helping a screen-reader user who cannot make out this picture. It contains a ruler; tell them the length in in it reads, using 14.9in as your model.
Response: 16in
